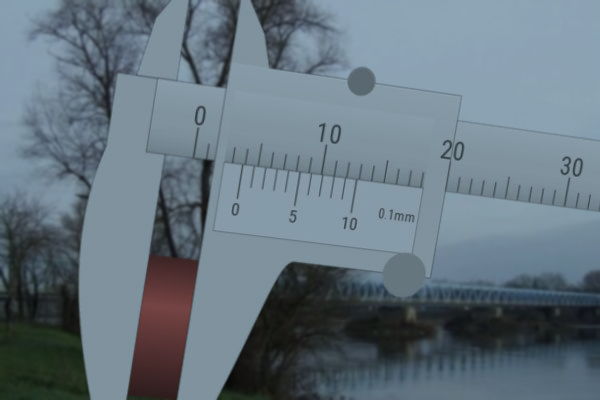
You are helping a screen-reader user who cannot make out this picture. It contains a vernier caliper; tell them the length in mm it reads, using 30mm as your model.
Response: 3.8mm
